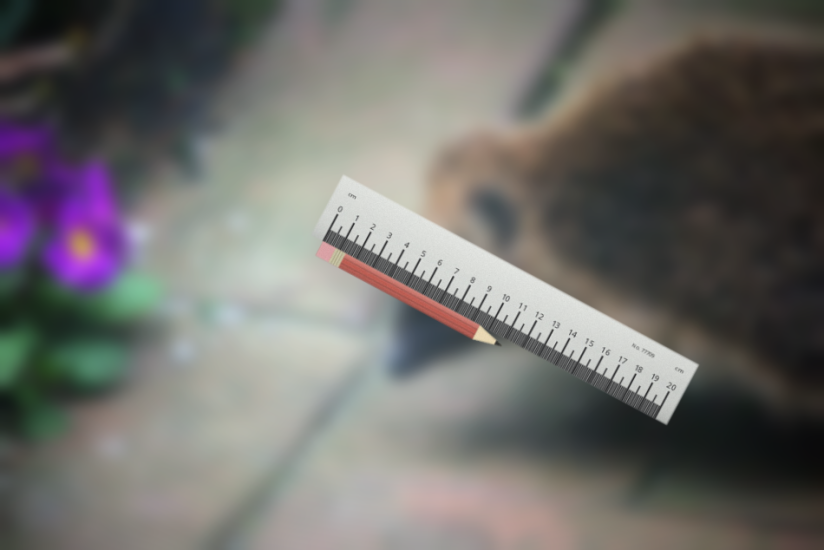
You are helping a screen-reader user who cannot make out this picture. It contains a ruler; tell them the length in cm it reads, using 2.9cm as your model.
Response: 11cm
